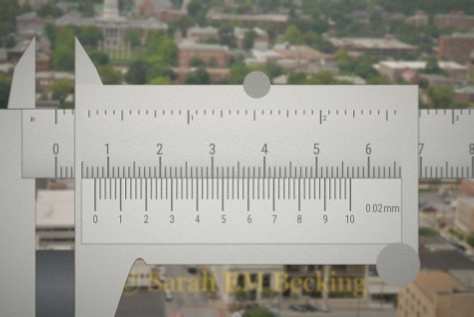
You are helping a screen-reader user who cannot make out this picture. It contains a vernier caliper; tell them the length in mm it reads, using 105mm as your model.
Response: 7.5mm
